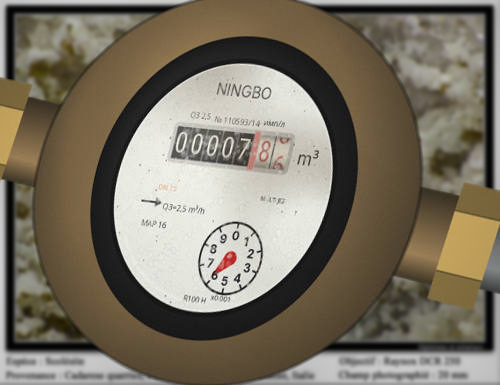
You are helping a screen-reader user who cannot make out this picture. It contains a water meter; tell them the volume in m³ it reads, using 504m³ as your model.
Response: 7.856m³
